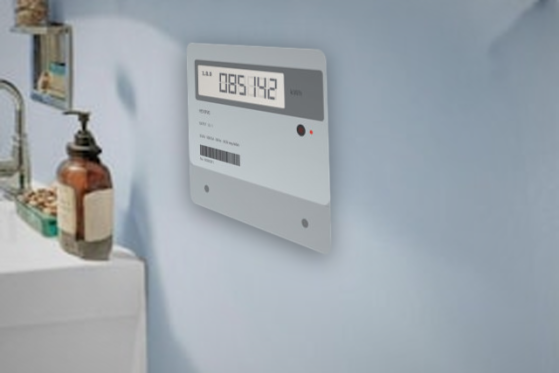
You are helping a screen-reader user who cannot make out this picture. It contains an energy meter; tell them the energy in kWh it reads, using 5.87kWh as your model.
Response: 85142kWh
